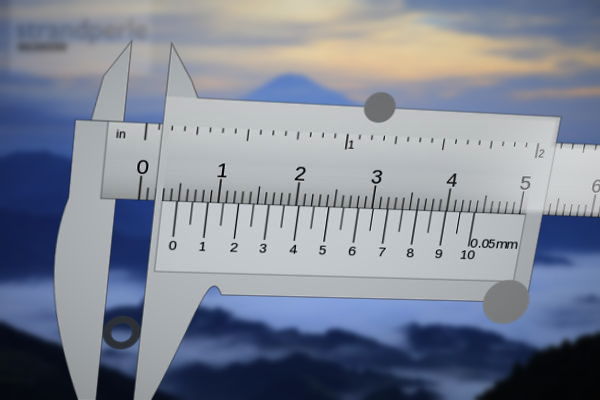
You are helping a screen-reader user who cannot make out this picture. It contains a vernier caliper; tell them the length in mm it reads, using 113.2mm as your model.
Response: 4.8mm
